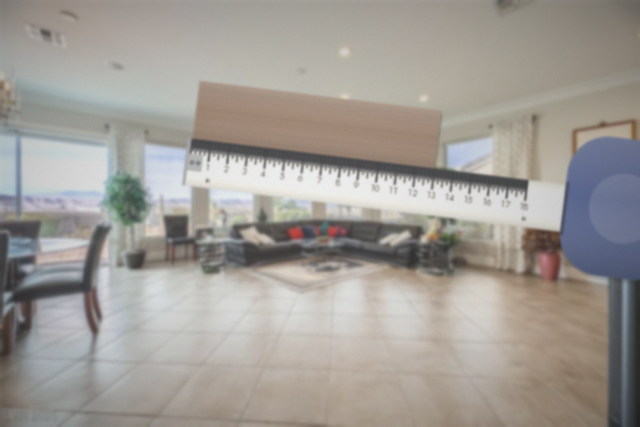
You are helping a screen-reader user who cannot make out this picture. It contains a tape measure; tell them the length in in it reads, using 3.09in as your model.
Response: 13in
